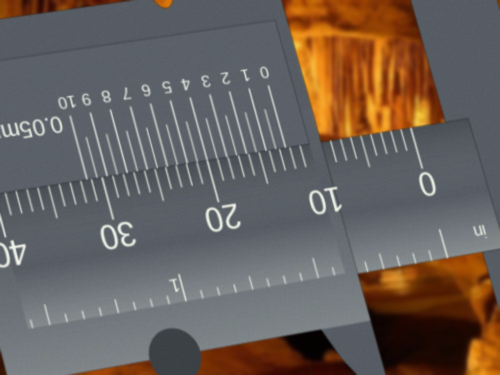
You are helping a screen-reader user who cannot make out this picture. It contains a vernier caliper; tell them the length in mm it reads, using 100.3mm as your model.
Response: 12.4mm
